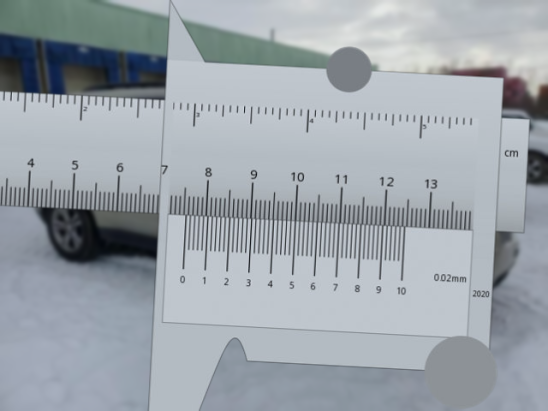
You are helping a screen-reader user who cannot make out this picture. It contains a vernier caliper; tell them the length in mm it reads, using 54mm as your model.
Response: 75.5mm
